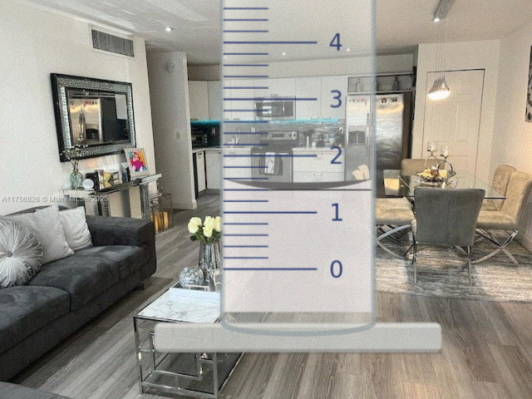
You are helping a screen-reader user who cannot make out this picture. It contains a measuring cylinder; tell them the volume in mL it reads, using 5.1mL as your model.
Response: 1.4mL
